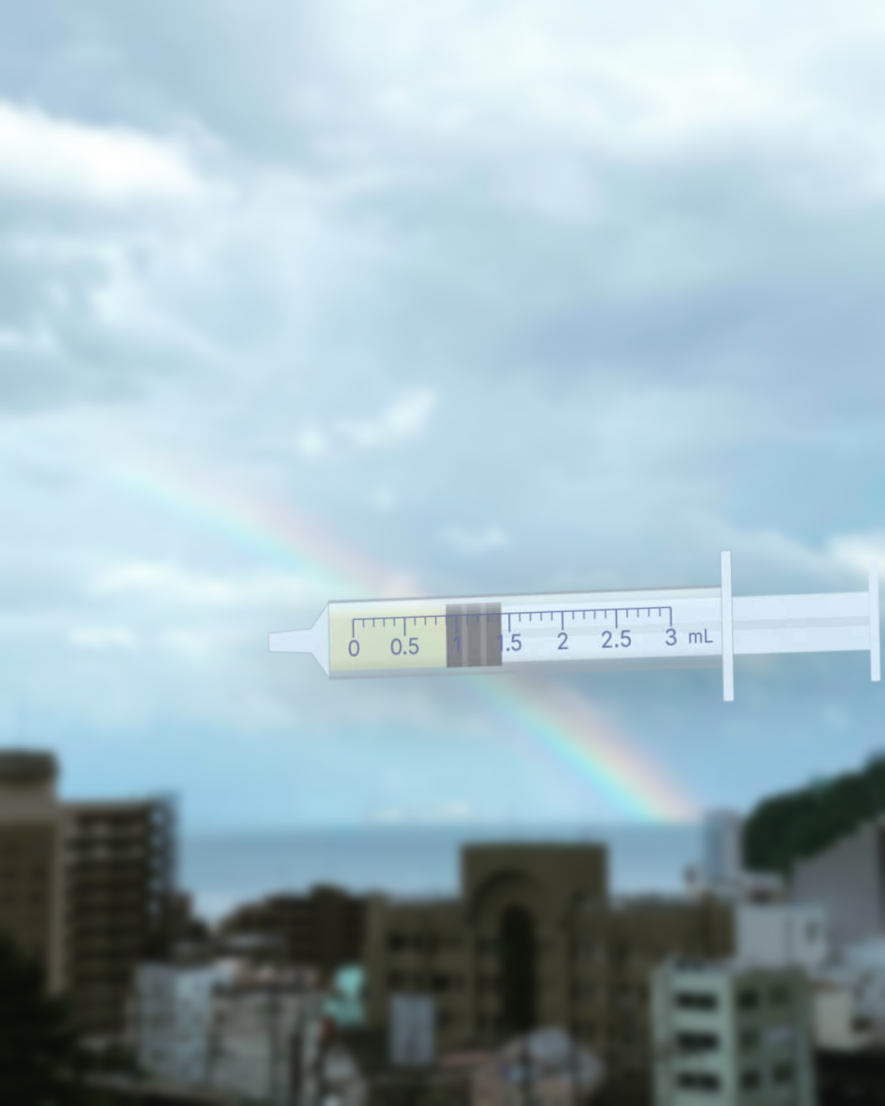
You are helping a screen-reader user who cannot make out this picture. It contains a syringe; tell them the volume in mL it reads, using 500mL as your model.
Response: 0.9mL
